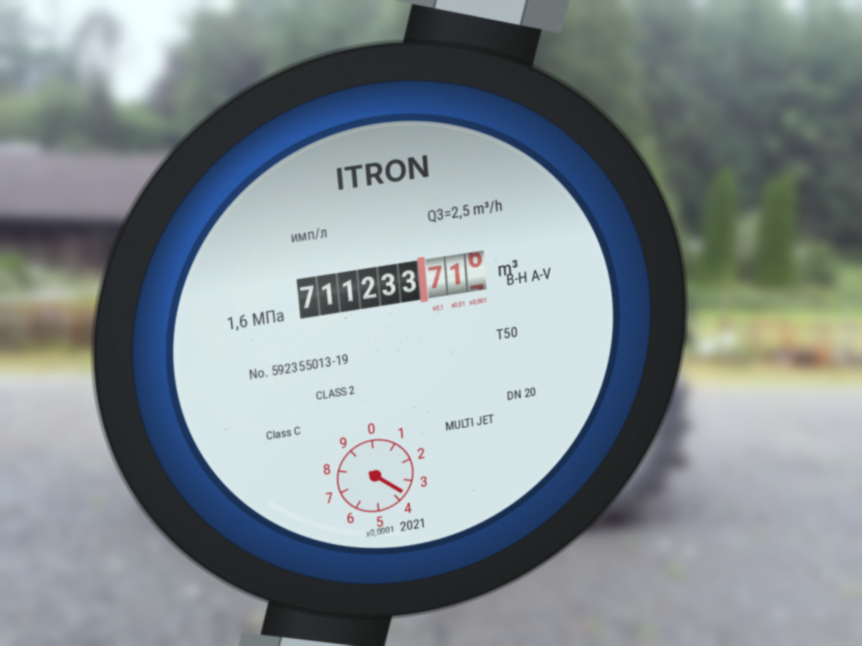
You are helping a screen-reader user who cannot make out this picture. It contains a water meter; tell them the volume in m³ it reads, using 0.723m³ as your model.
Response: 711233.7163m³
